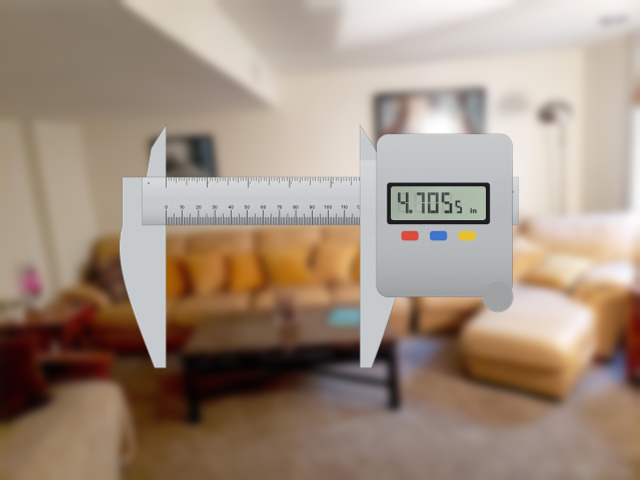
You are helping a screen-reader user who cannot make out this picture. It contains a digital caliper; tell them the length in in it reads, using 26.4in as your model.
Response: 4.7055in
